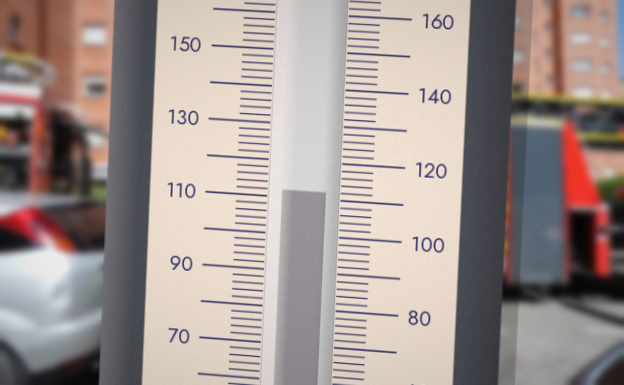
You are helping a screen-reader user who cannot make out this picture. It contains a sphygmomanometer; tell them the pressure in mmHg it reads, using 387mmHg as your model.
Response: 112mmHg
